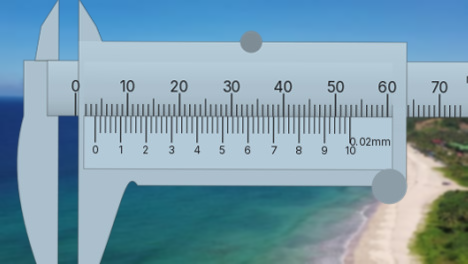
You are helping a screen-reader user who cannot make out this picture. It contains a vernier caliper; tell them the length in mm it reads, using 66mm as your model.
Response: 3.8mm
